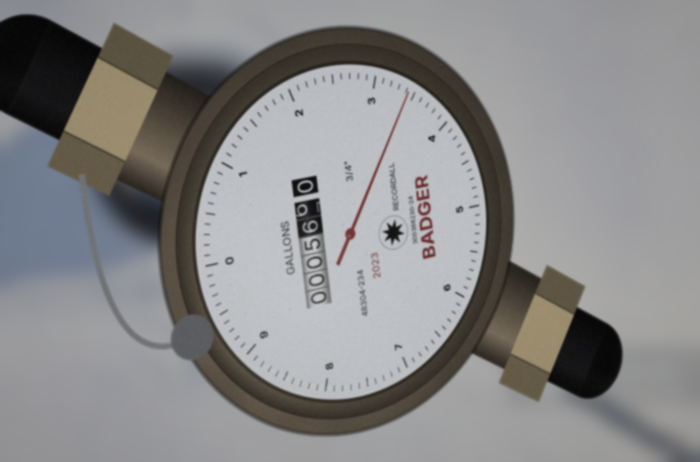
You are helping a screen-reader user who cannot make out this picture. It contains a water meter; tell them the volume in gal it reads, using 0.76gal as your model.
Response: 5663.4gal
